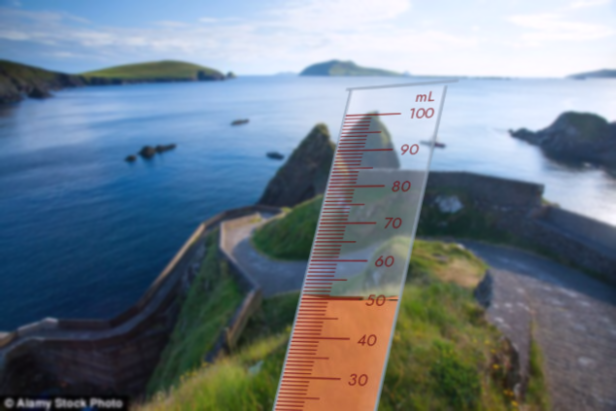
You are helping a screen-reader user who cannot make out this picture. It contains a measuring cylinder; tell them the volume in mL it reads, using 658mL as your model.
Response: 50mL
